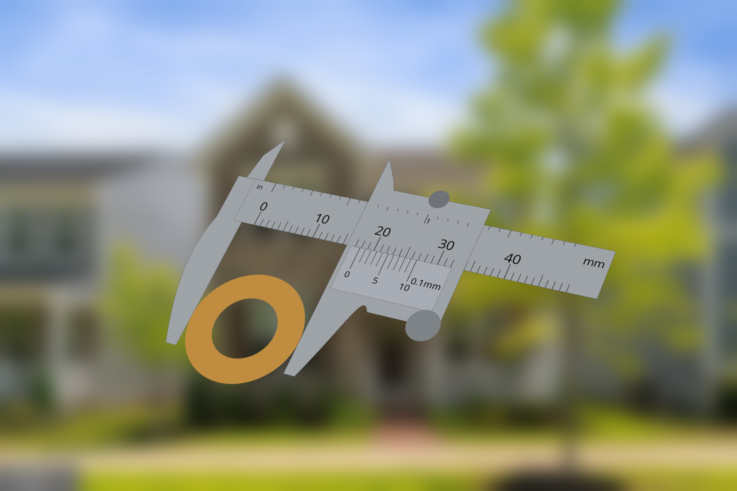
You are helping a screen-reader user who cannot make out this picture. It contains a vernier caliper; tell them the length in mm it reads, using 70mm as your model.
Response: 17.8mm
